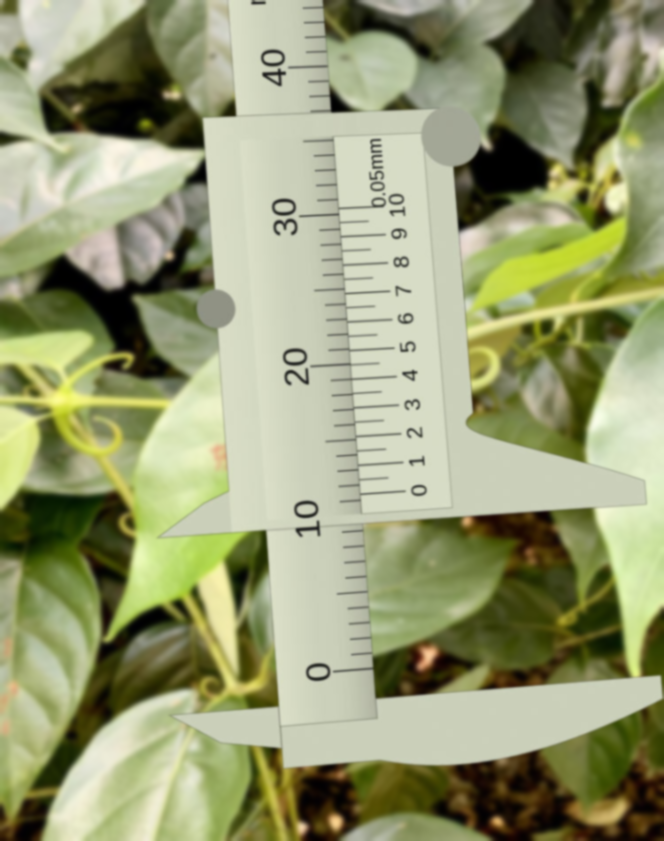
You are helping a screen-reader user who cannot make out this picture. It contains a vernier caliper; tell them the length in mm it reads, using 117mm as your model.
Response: 11.4mm
